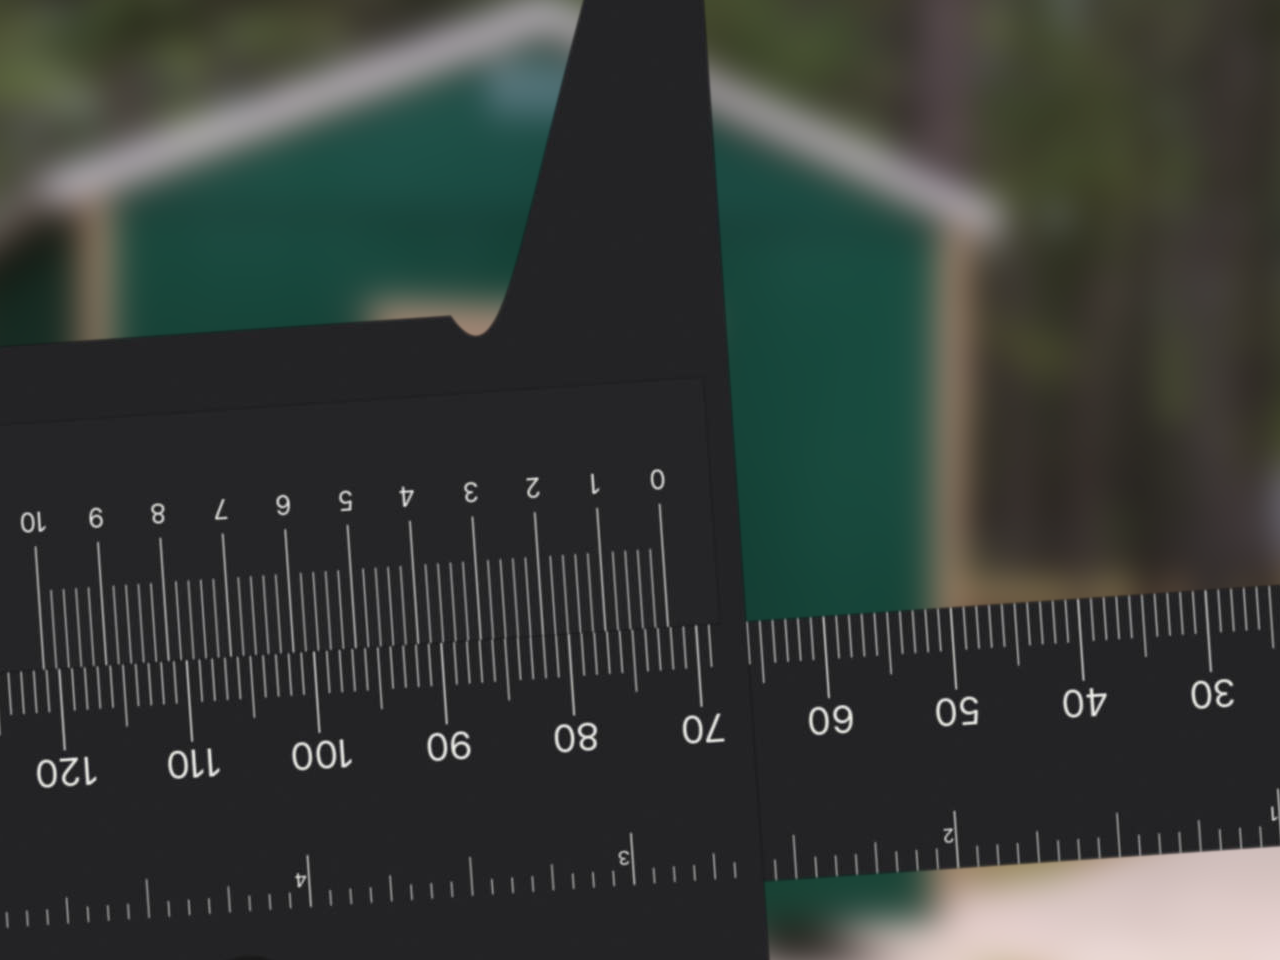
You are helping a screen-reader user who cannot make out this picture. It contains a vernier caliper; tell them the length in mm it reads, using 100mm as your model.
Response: 72.2mm
